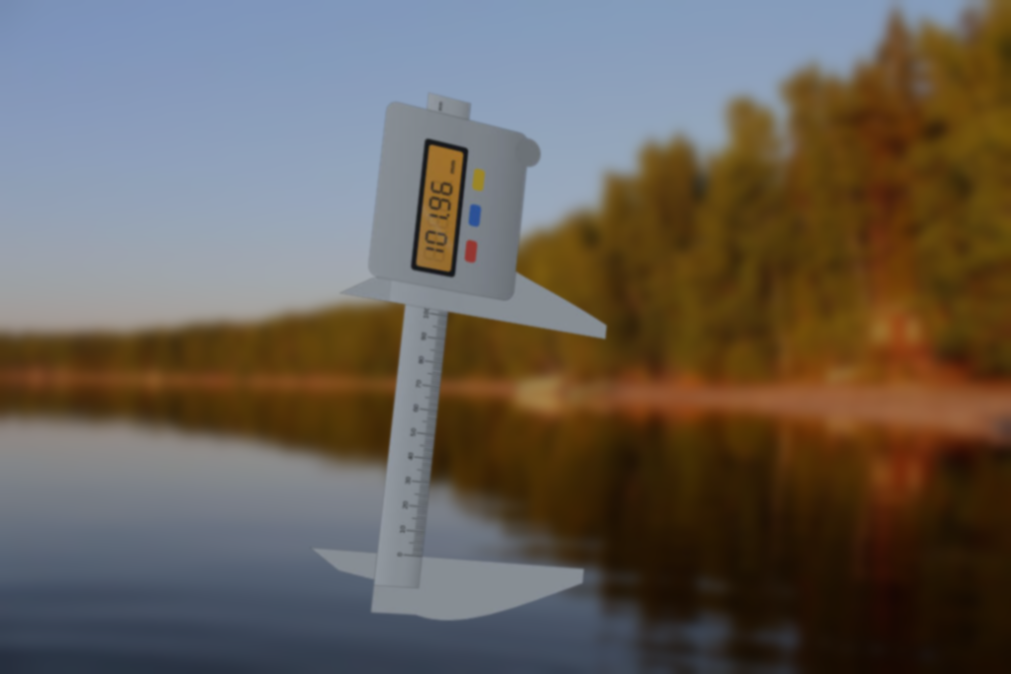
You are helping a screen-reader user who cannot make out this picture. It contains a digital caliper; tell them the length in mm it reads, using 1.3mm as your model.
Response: 101.96mm
